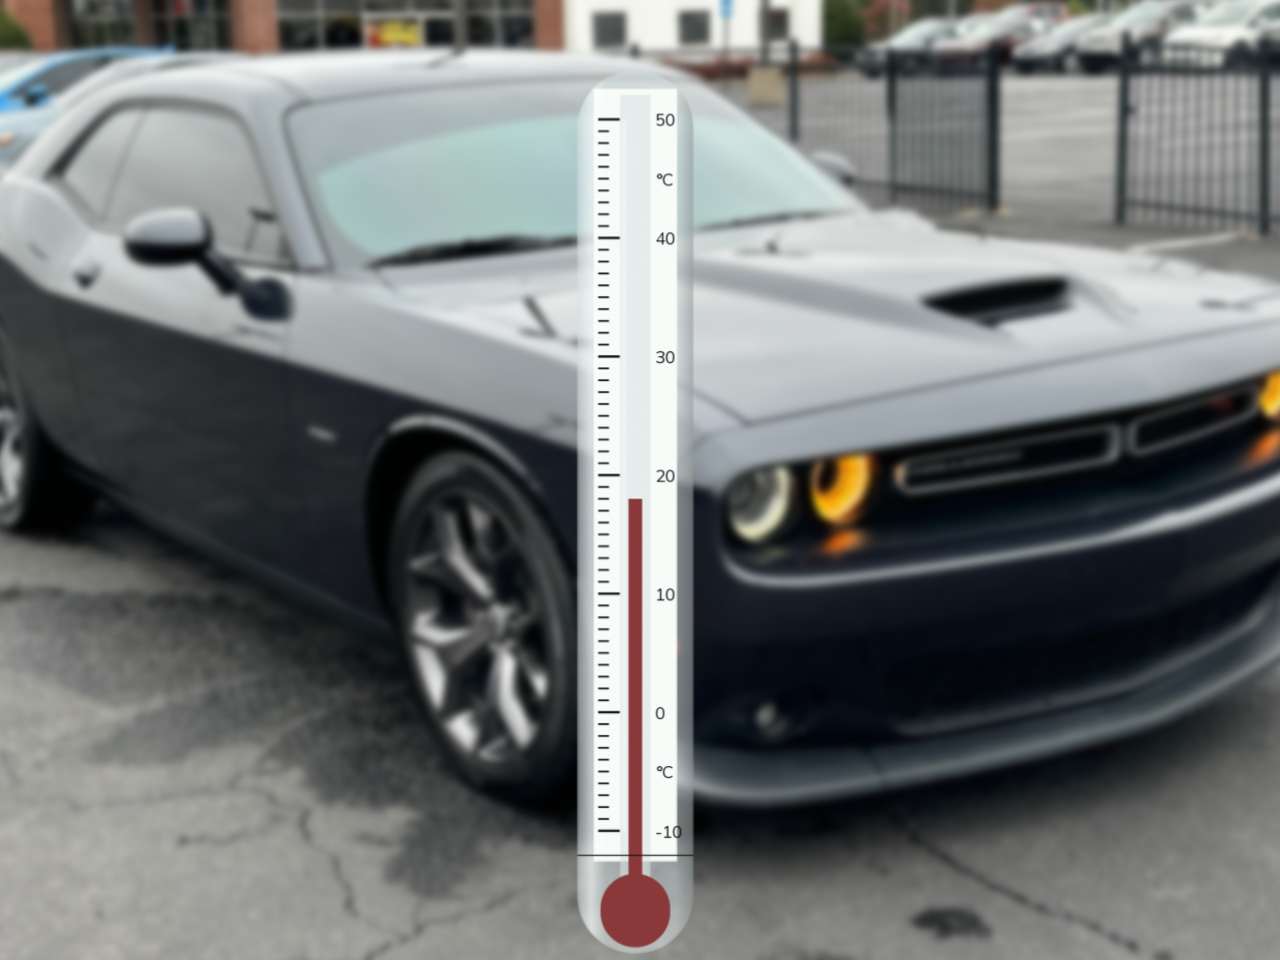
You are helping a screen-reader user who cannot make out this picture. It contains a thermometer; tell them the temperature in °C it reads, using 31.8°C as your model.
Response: 18°C
